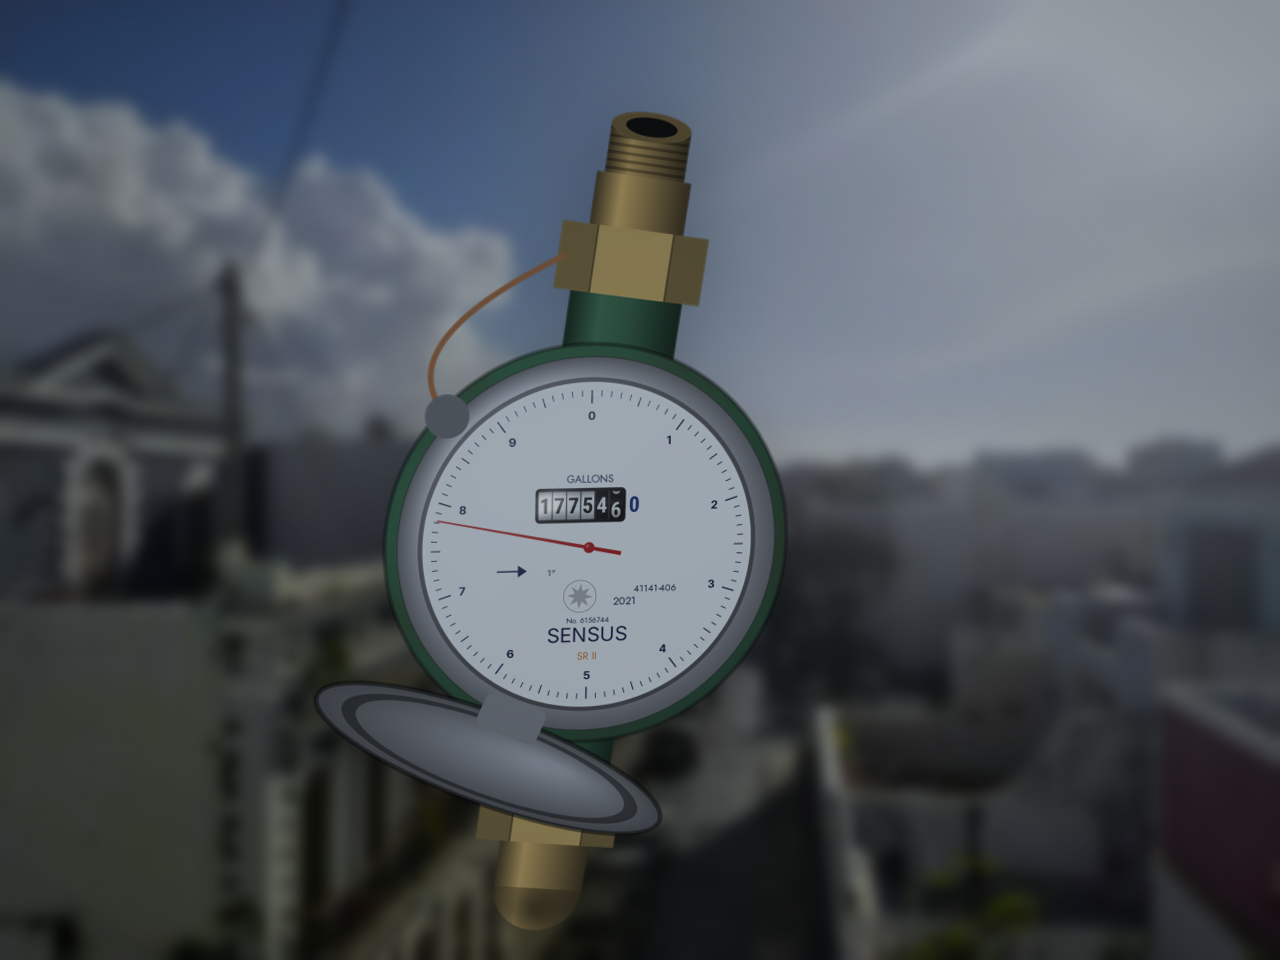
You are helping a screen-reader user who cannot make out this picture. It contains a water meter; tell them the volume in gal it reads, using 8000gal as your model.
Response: 1775457.8gal
